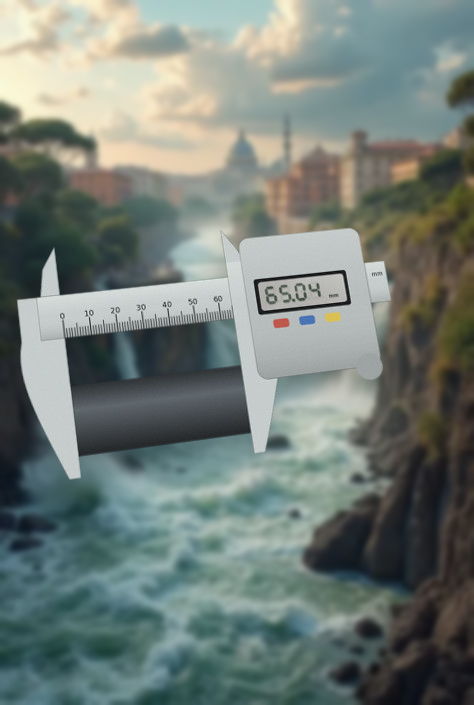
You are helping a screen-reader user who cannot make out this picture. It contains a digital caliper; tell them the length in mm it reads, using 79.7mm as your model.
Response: 65.04mm
